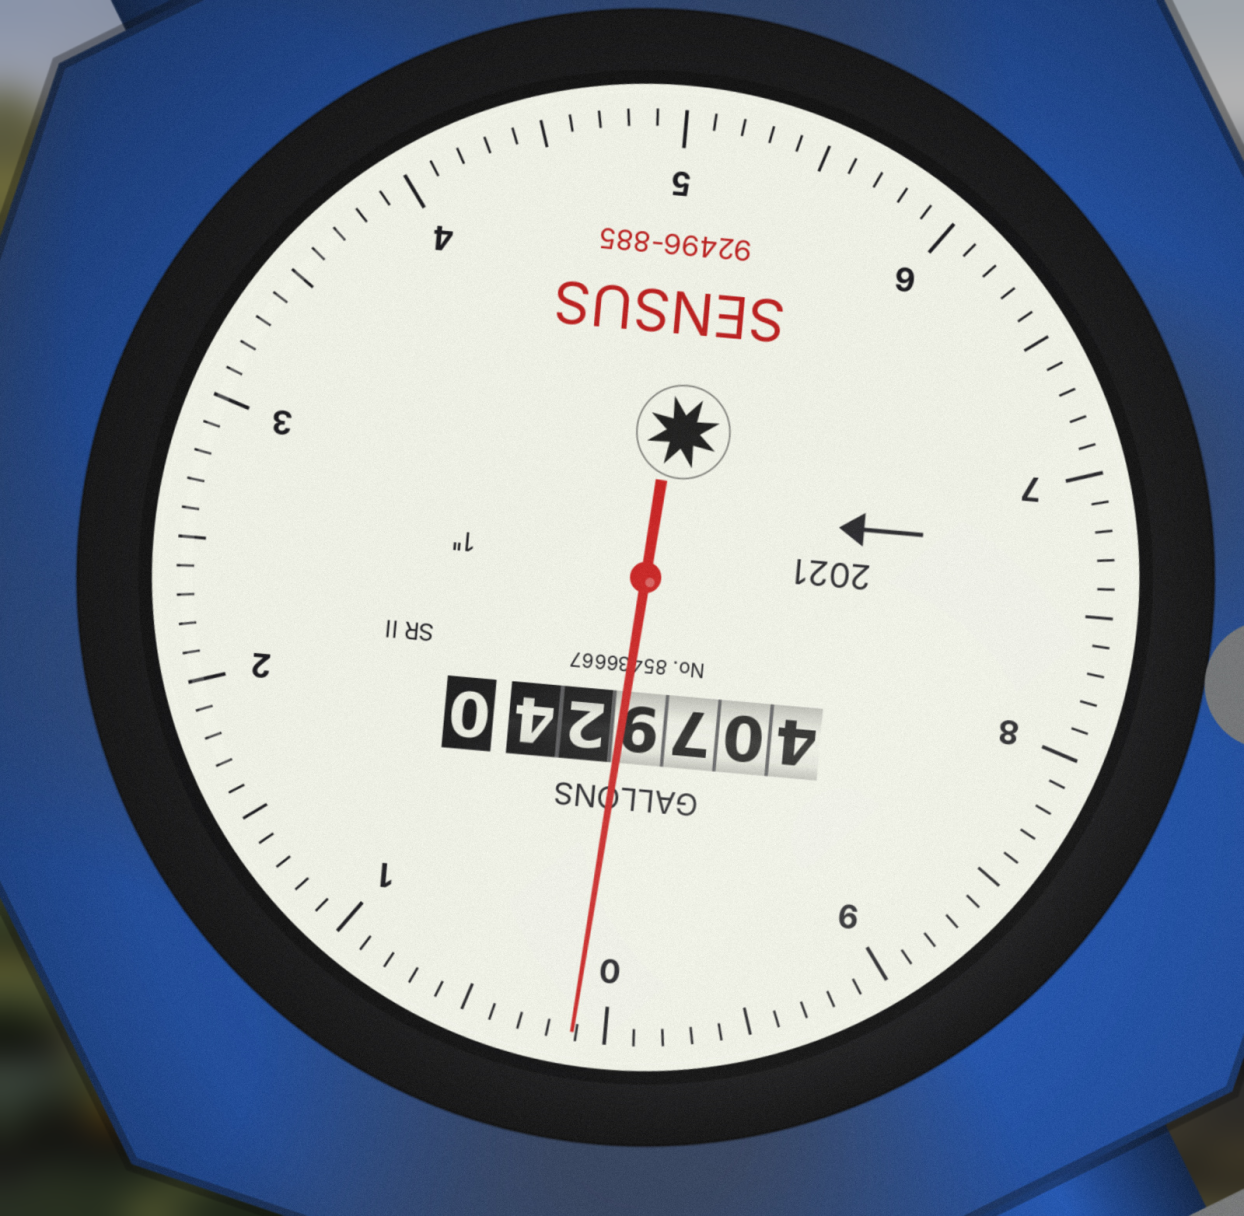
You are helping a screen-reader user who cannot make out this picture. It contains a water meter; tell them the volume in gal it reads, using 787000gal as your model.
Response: 4079240.1gal
